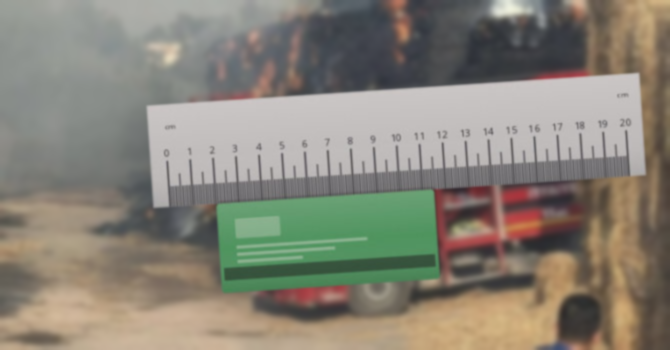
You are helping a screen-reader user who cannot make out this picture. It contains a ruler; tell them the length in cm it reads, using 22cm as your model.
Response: 9.5cm
